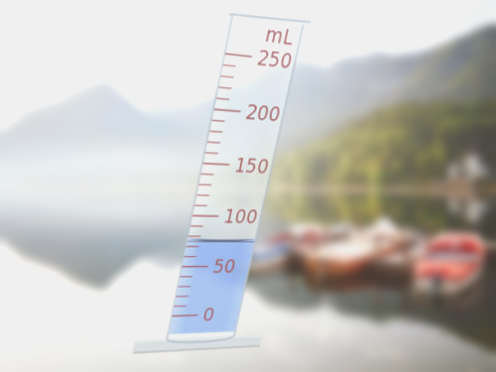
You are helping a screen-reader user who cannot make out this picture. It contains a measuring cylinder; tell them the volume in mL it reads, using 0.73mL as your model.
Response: 75mL
